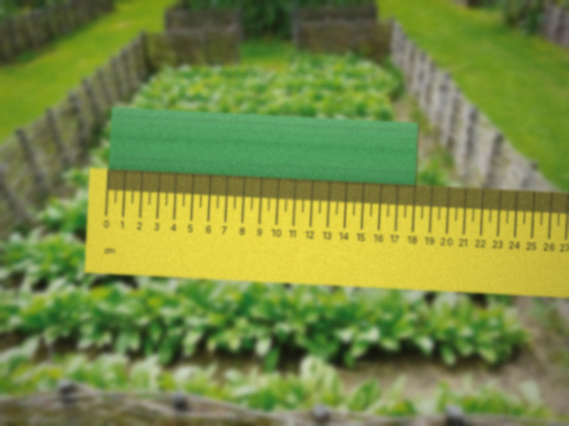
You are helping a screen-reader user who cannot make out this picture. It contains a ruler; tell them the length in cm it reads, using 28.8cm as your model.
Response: 18cm
